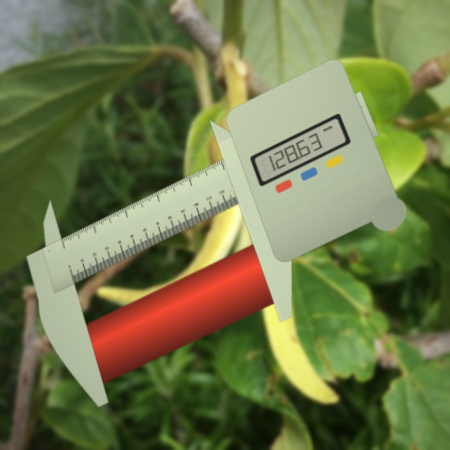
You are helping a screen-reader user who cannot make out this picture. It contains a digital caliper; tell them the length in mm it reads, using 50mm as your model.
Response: 128.63mm
